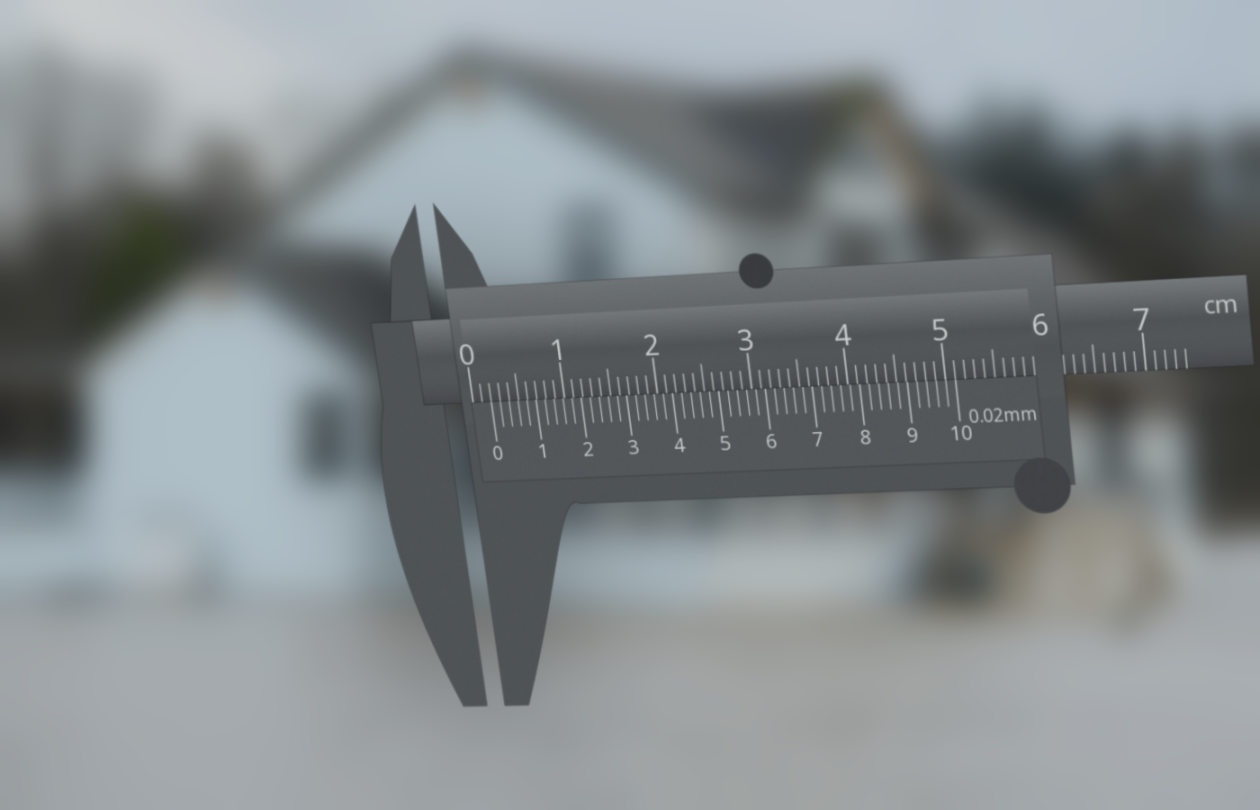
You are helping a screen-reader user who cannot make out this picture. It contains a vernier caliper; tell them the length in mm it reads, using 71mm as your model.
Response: 2.0mm
